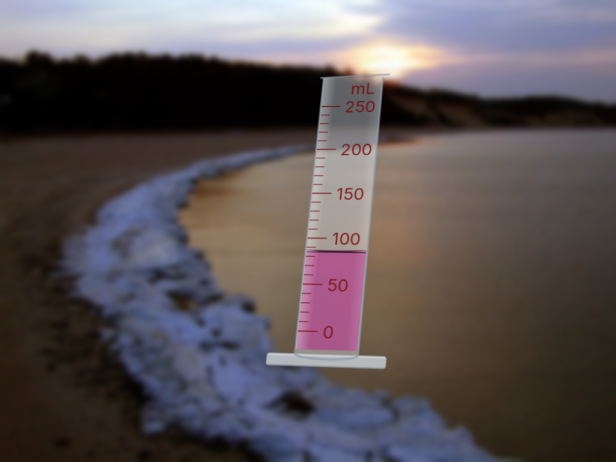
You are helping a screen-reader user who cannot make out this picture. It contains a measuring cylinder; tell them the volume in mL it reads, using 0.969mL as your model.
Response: 85mL
